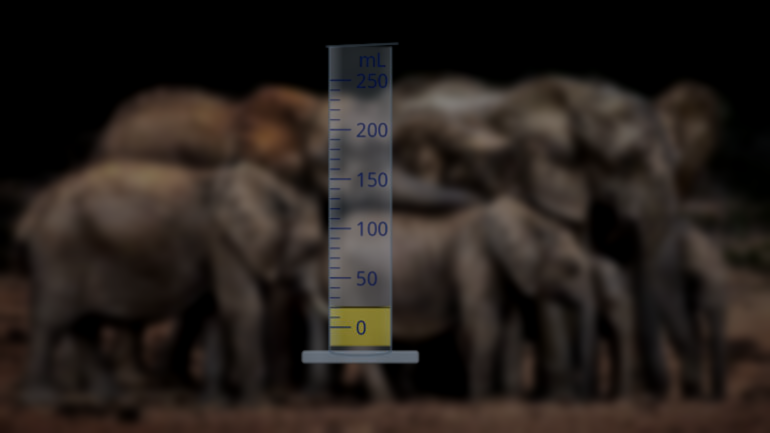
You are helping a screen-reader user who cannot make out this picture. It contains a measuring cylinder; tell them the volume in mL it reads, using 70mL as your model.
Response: 20mL
